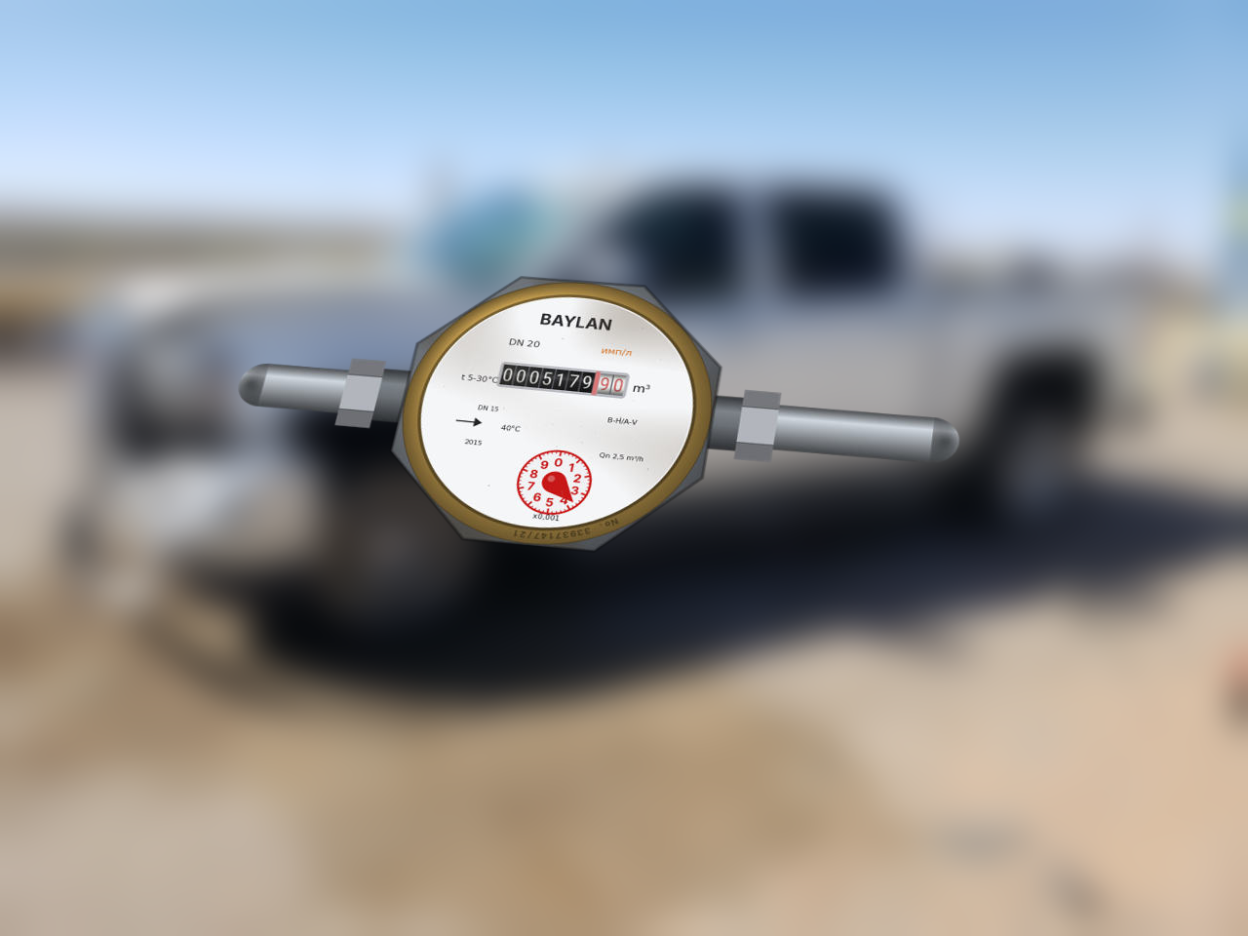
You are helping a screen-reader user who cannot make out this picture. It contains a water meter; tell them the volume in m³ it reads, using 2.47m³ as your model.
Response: 5179.903m³
